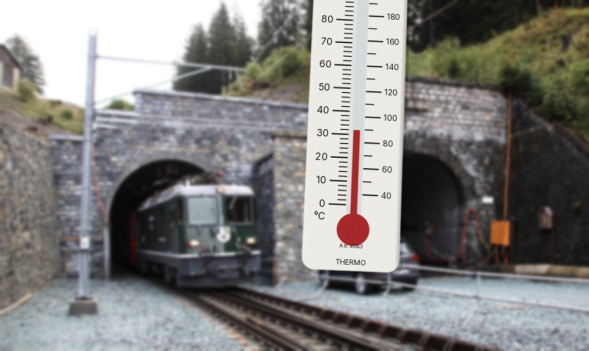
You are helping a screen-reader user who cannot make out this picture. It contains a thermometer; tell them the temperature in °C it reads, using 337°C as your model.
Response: 32°C
